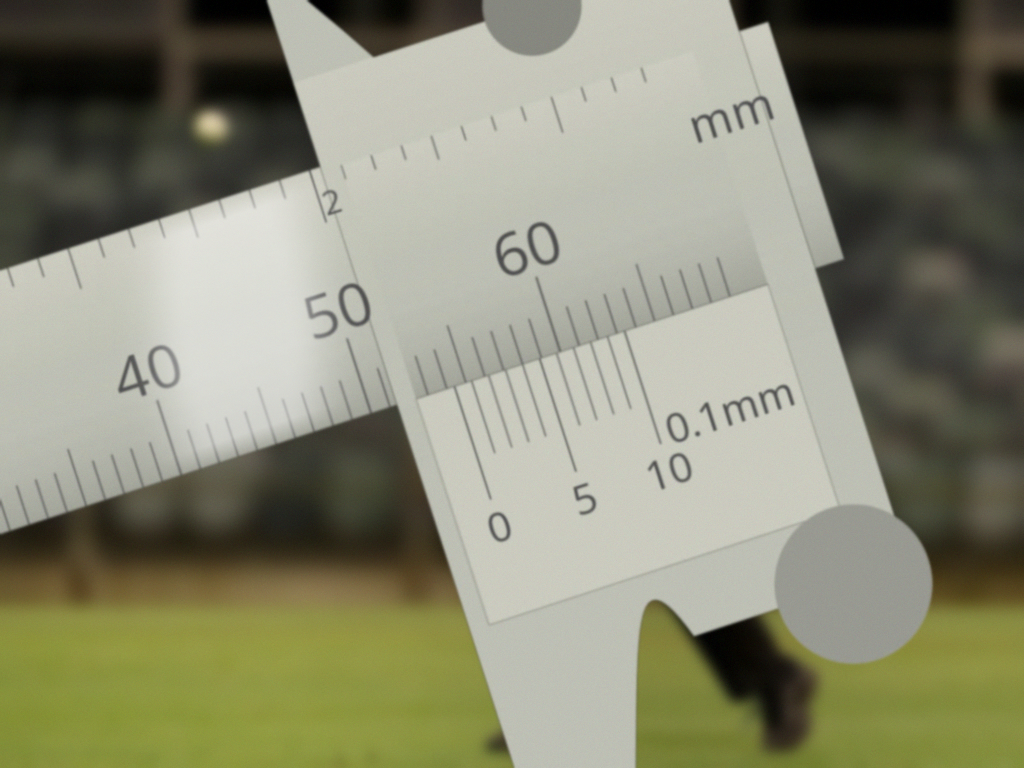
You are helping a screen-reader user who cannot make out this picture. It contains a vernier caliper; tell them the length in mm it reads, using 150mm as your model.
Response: 54.4mm
